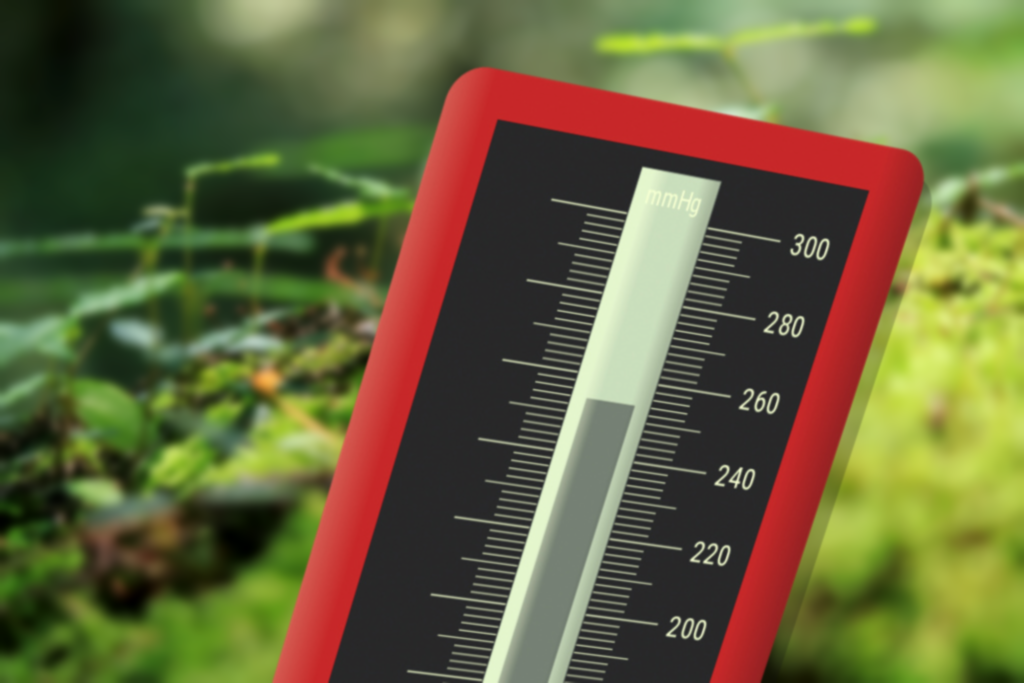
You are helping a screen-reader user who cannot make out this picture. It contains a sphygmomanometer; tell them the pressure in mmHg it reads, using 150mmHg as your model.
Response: 254mmHg
